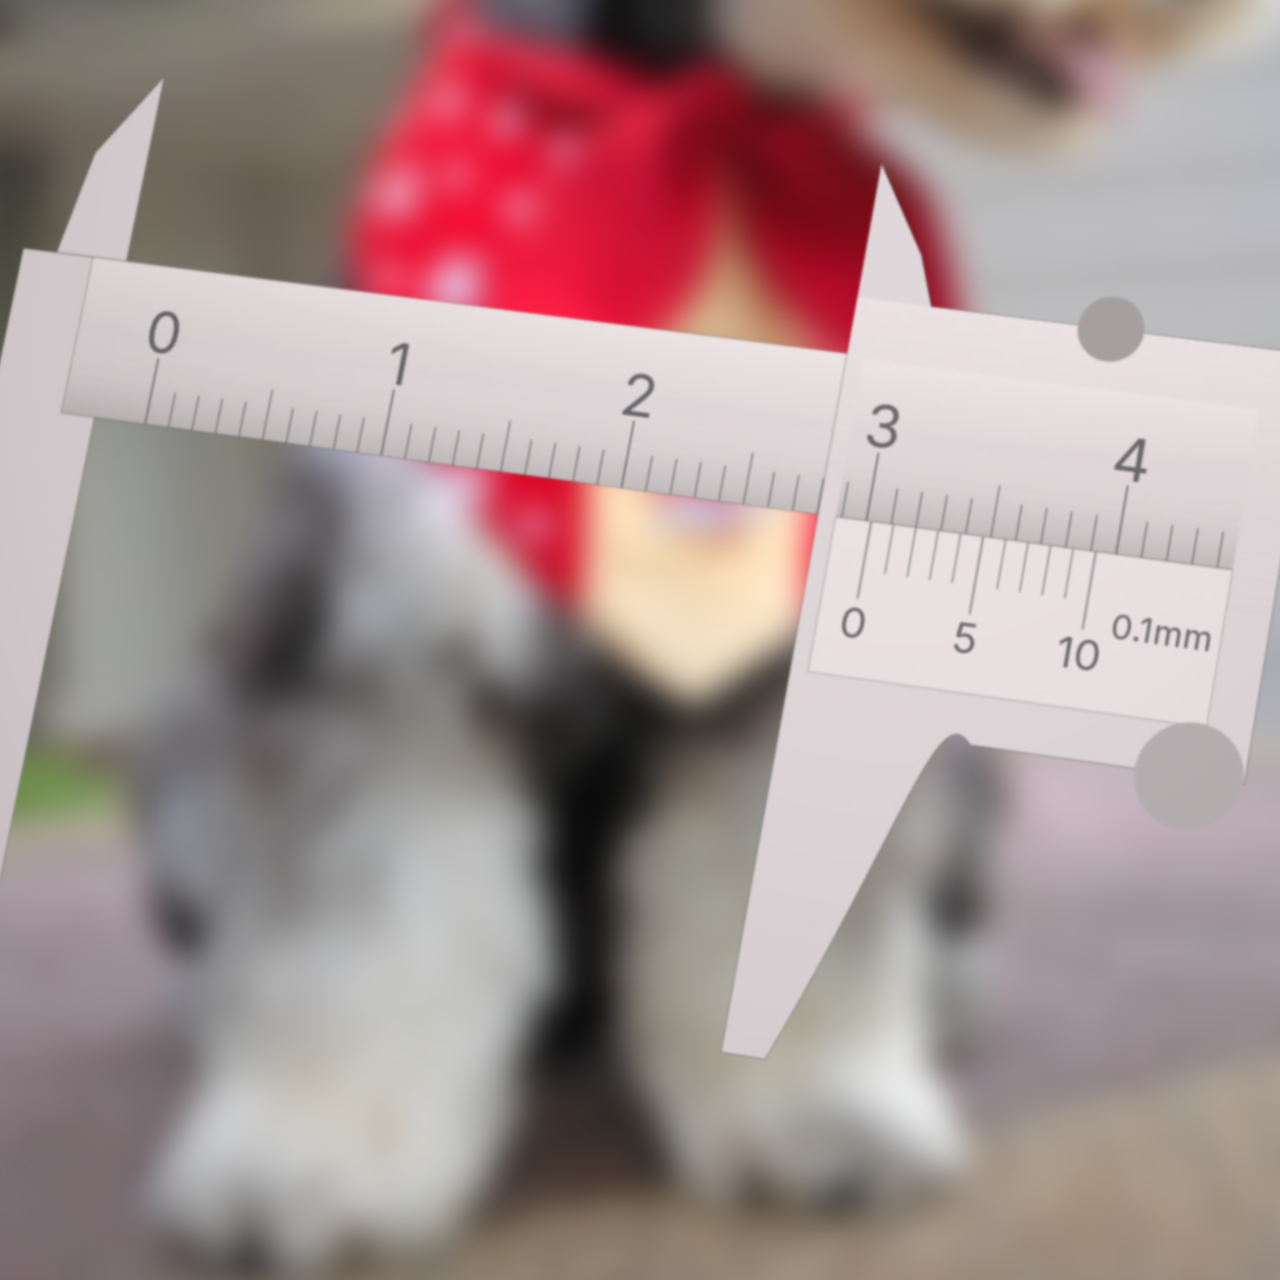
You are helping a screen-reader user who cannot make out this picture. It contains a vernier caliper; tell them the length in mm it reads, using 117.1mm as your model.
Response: 30.2mm
